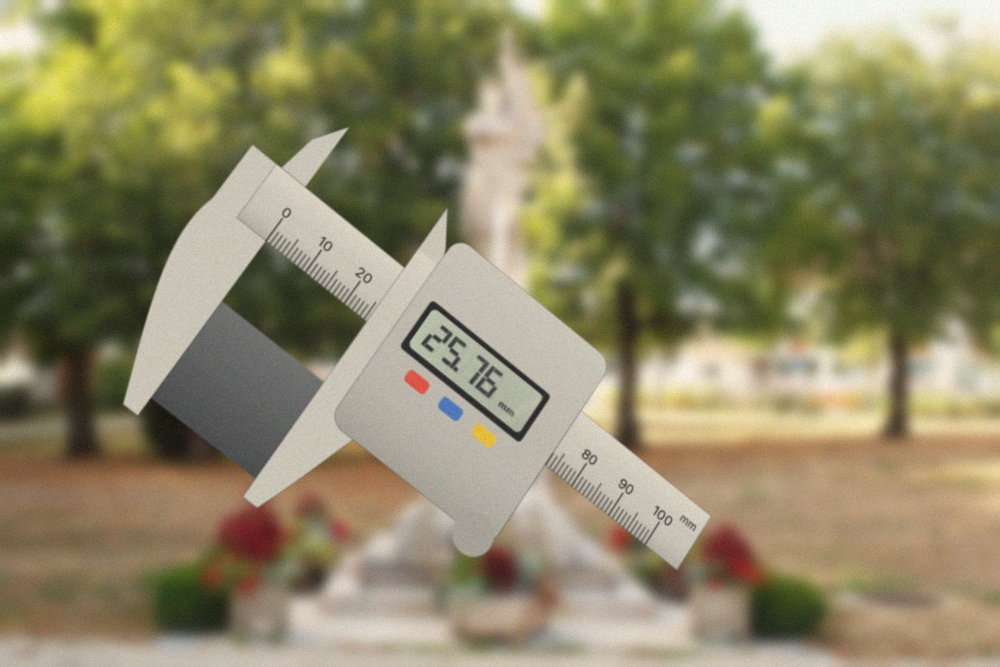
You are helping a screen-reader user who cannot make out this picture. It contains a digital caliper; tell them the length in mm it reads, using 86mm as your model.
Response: 25.76mm
